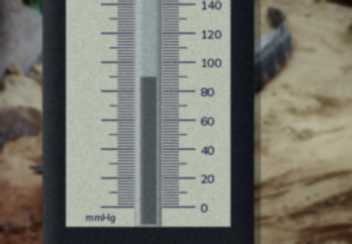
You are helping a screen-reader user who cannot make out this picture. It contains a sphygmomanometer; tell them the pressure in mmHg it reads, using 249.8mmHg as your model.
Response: 90mmHg
